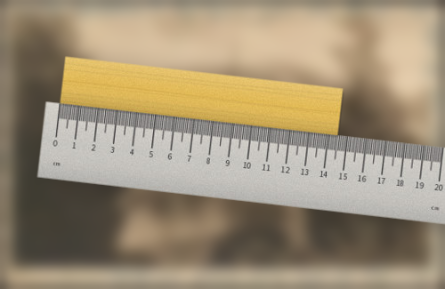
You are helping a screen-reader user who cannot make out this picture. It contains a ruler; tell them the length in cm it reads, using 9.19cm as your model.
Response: 14.5cm
